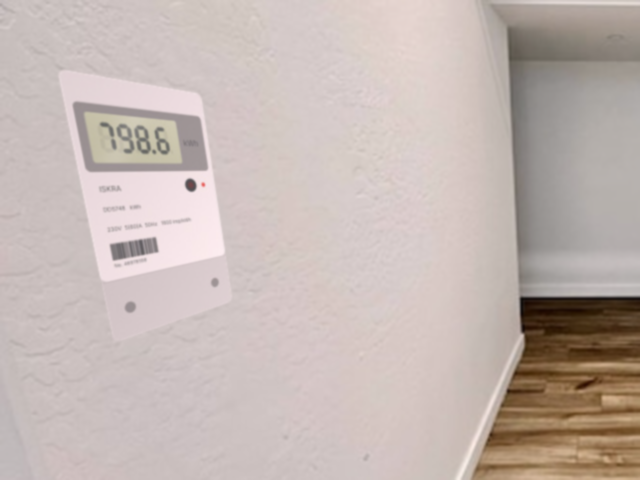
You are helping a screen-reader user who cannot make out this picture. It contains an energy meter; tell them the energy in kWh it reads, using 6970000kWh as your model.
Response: 798.6kWh
